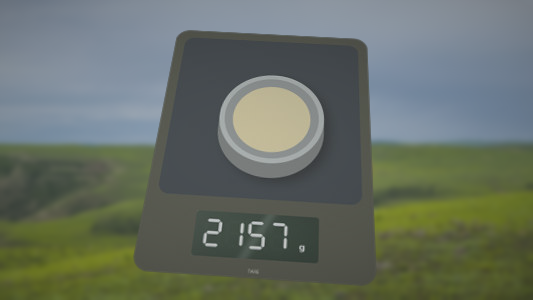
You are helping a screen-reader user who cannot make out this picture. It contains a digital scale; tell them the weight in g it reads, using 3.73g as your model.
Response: 2157g
